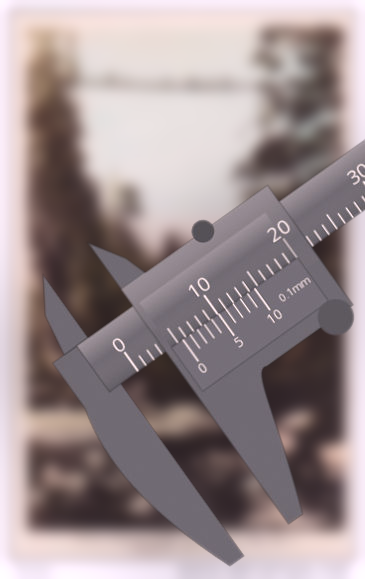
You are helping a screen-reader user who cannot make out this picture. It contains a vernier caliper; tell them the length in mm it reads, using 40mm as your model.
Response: 5.6mm
